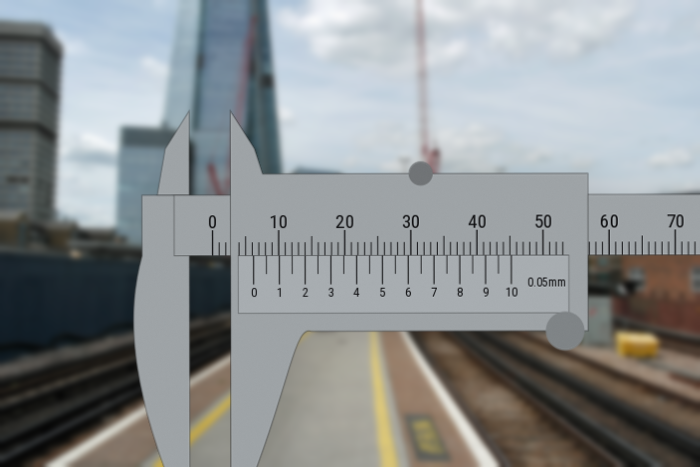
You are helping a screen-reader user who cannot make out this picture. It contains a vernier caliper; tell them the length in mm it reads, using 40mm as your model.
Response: 6.2mm
